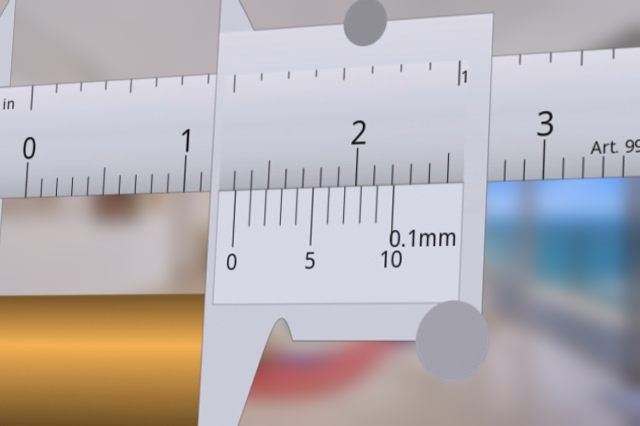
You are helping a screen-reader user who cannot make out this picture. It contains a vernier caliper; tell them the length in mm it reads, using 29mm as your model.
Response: 13.1mm
